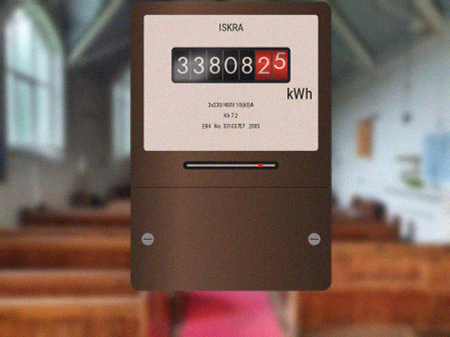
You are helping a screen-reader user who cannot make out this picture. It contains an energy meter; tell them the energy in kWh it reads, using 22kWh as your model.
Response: 33808.25kWh
